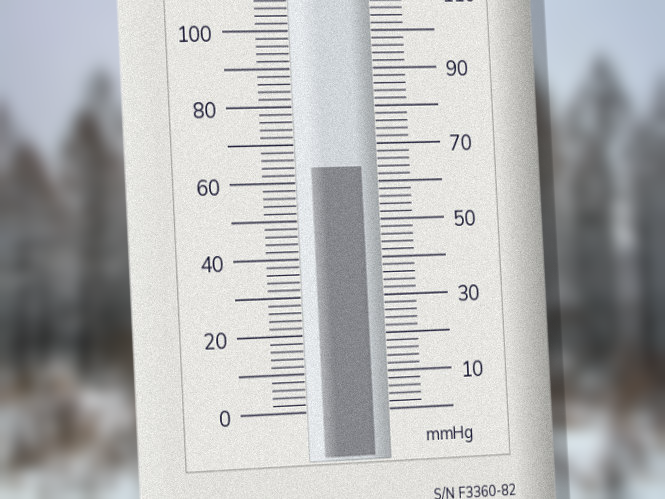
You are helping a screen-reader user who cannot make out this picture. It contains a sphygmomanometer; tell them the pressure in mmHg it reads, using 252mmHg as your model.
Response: 64mmHg
